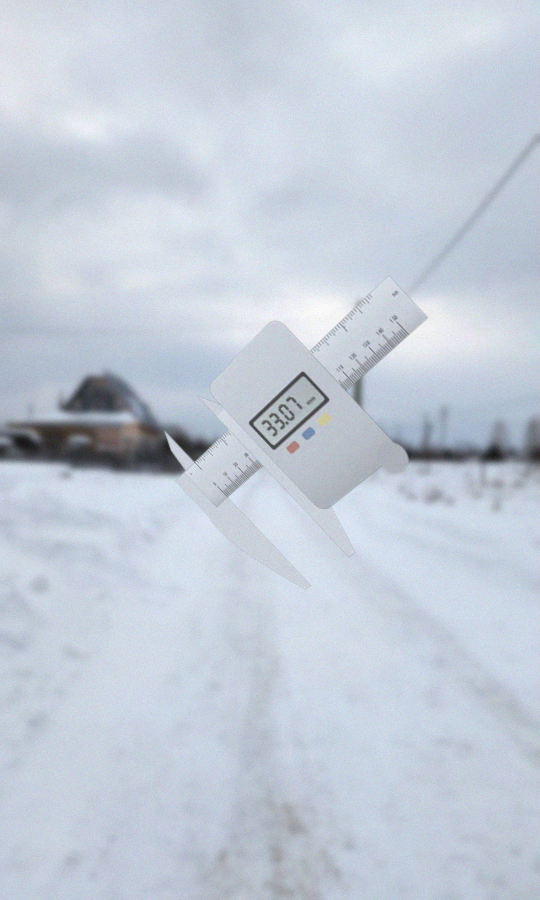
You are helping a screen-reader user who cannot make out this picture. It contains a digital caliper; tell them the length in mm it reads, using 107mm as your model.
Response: 33.07mm
